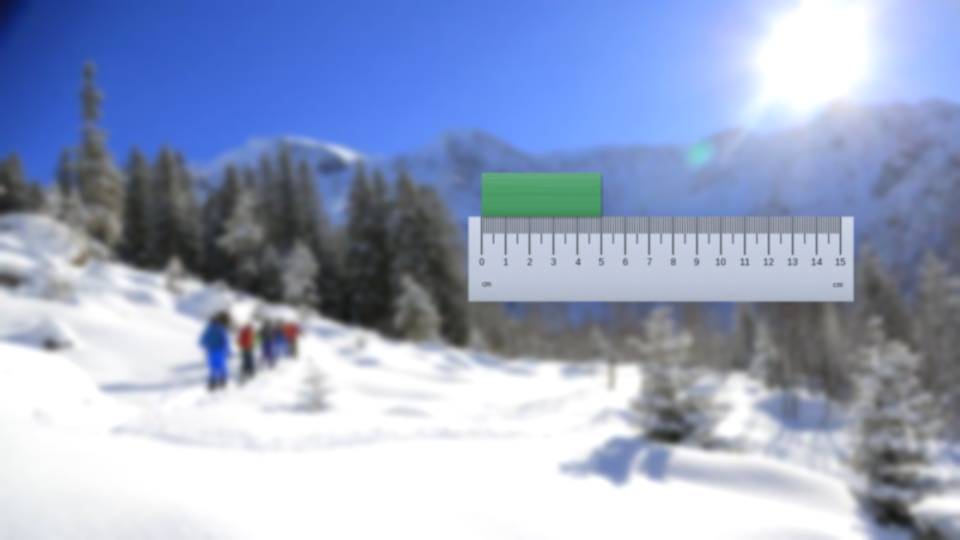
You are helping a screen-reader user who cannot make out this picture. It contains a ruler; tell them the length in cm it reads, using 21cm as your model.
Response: 5cm
